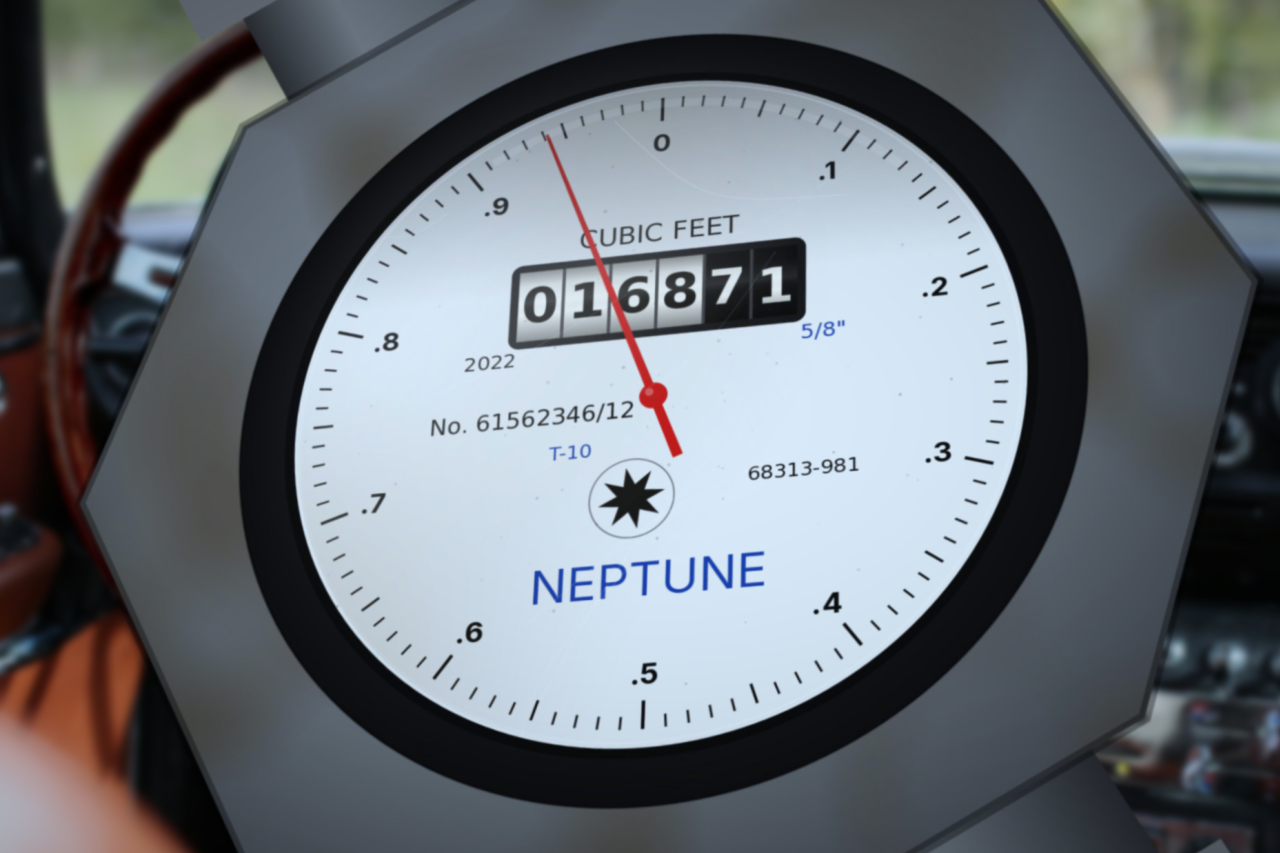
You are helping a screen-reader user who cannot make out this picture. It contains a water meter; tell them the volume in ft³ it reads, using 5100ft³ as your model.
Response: 16870.94ft³
